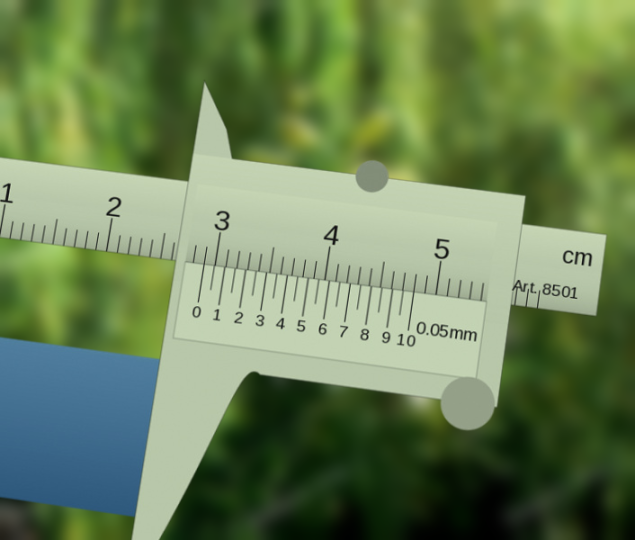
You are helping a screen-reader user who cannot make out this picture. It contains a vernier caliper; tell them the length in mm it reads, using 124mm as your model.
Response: 29.0mm
